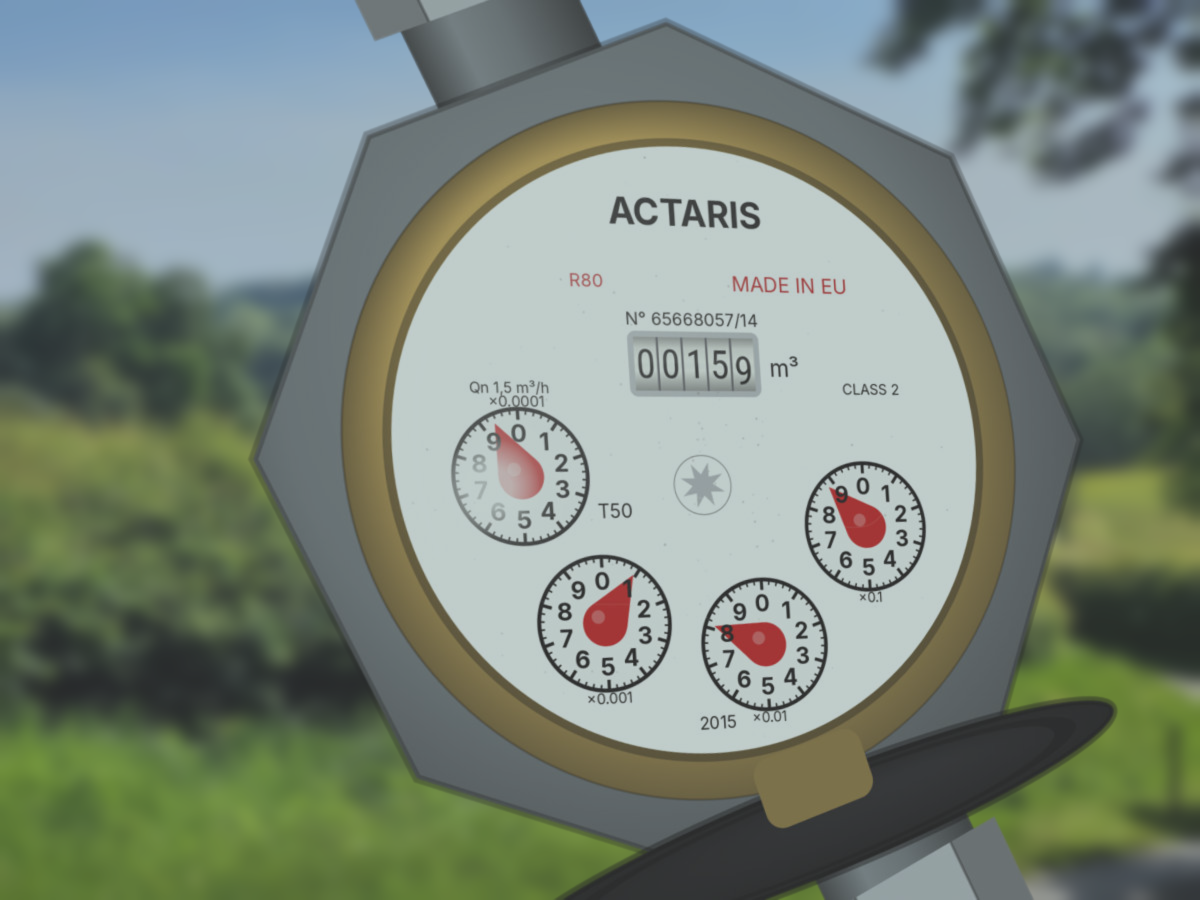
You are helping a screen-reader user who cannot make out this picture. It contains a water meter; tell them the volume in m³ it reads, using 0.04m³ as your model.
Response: 158.8809m³
